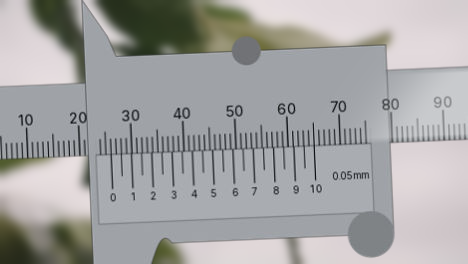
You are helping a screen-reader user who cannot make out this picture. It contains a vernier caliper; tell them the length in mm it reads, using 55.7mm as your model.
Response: 26.0mm
